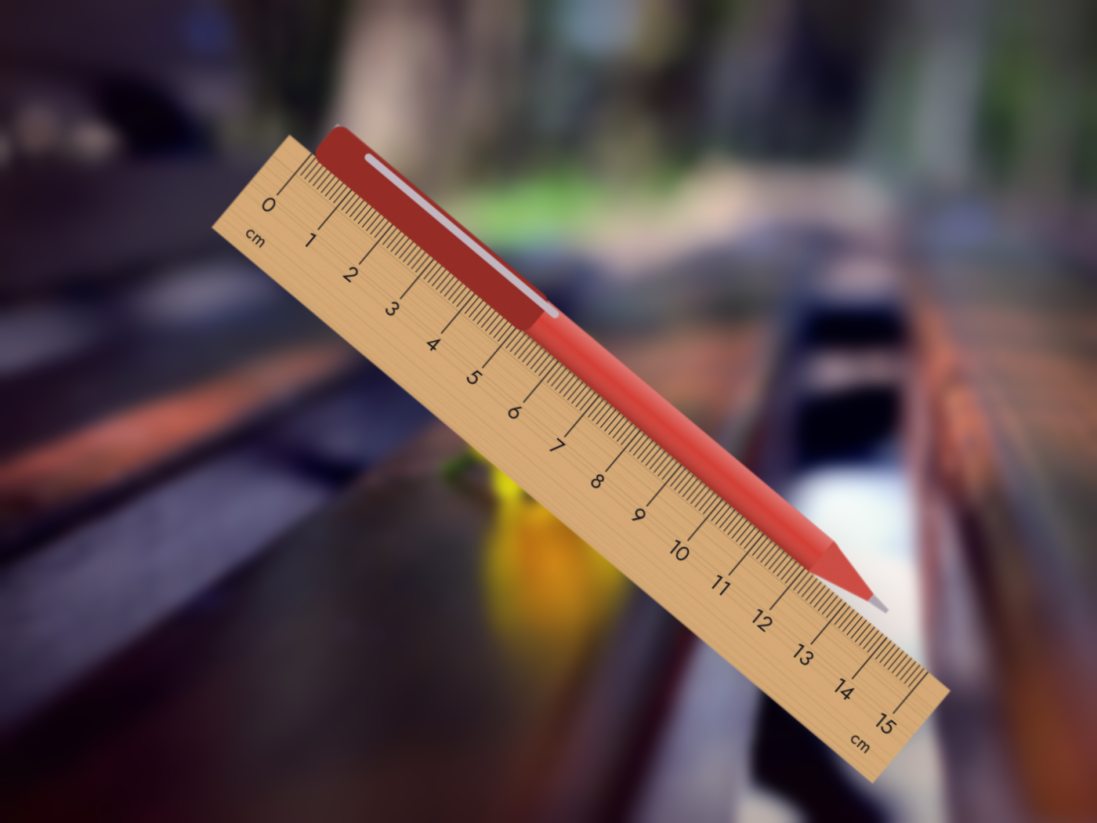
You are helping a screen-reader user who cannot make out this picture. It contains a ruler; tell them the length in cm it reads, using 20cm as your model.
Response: 13.7cm
